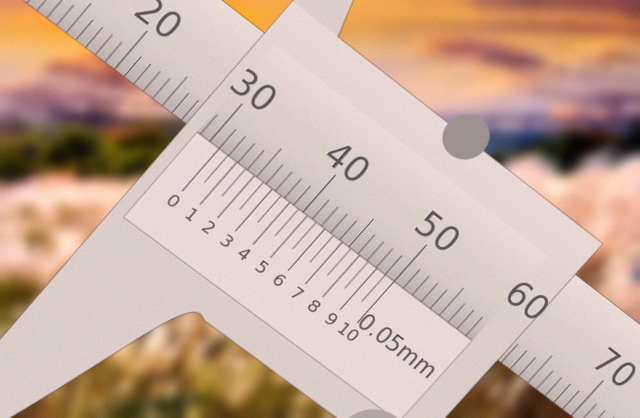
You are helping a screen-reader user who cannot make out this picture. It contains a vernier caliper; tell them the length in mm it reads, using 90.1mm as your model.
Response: 31.0mm
